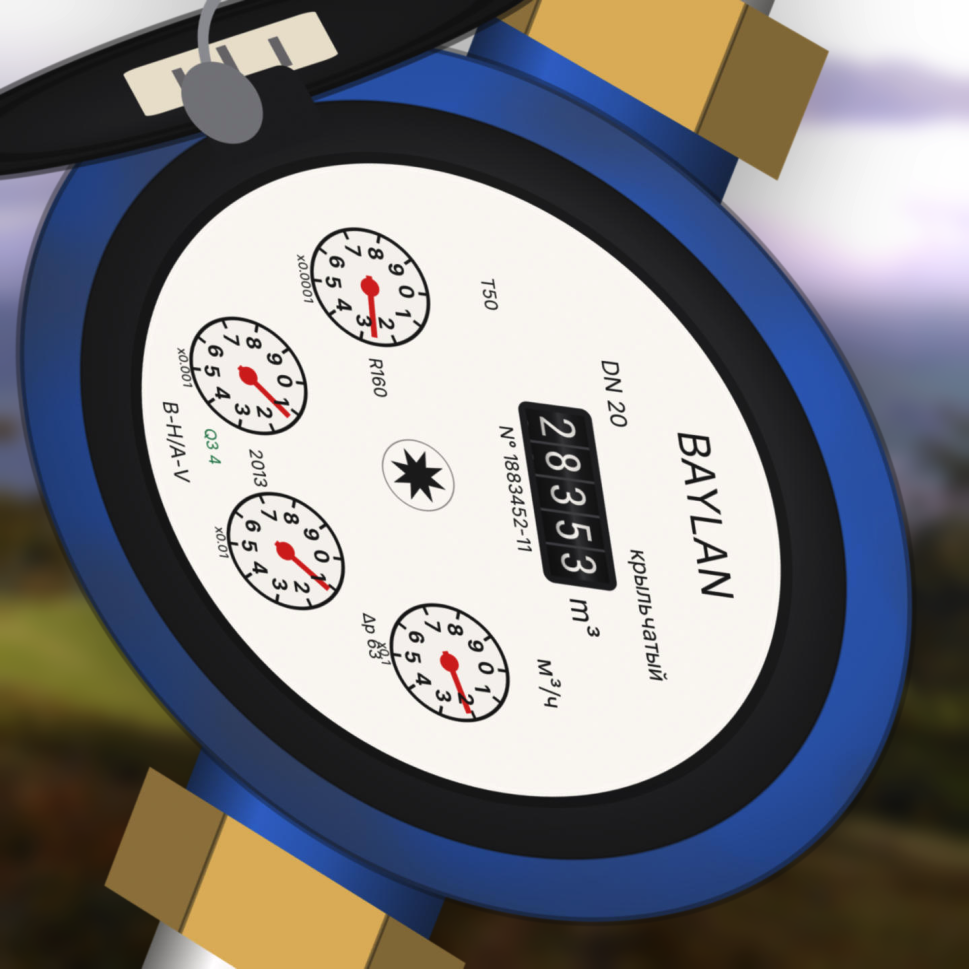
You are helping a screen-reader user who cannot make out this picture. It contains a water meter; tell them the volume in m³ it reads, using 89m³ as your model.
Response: 28353.2112m³
